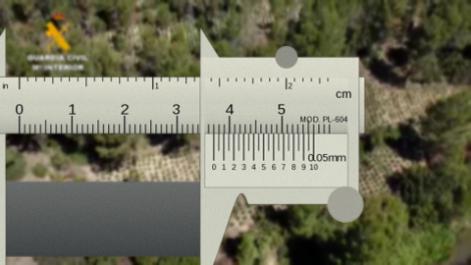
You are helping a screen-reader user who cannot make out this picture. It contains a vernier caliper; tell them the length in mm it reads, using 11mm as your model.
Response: 37.0mm
